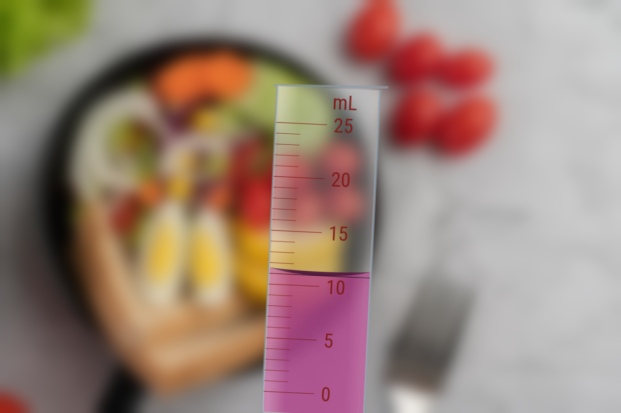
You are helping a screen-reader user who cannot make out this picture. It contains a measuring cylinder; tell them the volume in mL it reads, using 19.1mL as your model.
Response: 11mL
